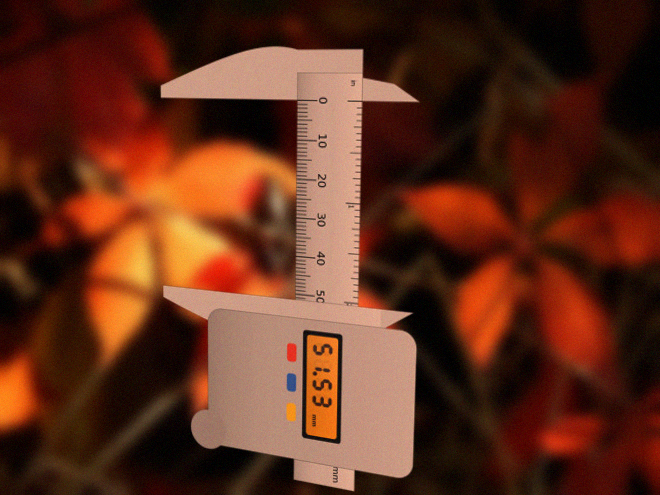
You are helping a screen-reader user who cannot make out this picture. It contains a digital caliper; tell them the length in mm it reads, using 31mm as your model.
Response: 51.53mm
